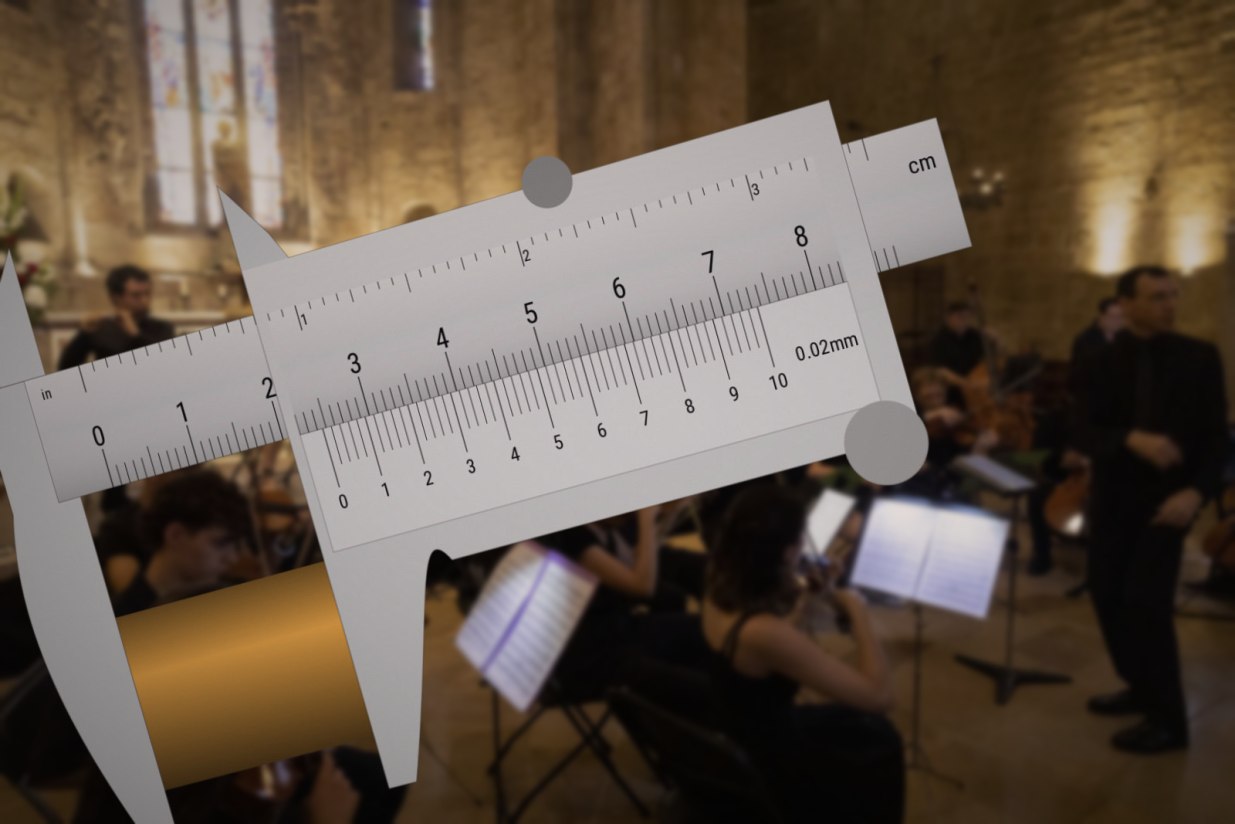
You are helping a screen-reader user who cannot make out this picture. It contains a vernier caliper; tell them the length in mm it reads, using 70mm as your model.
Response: 24.6mm
